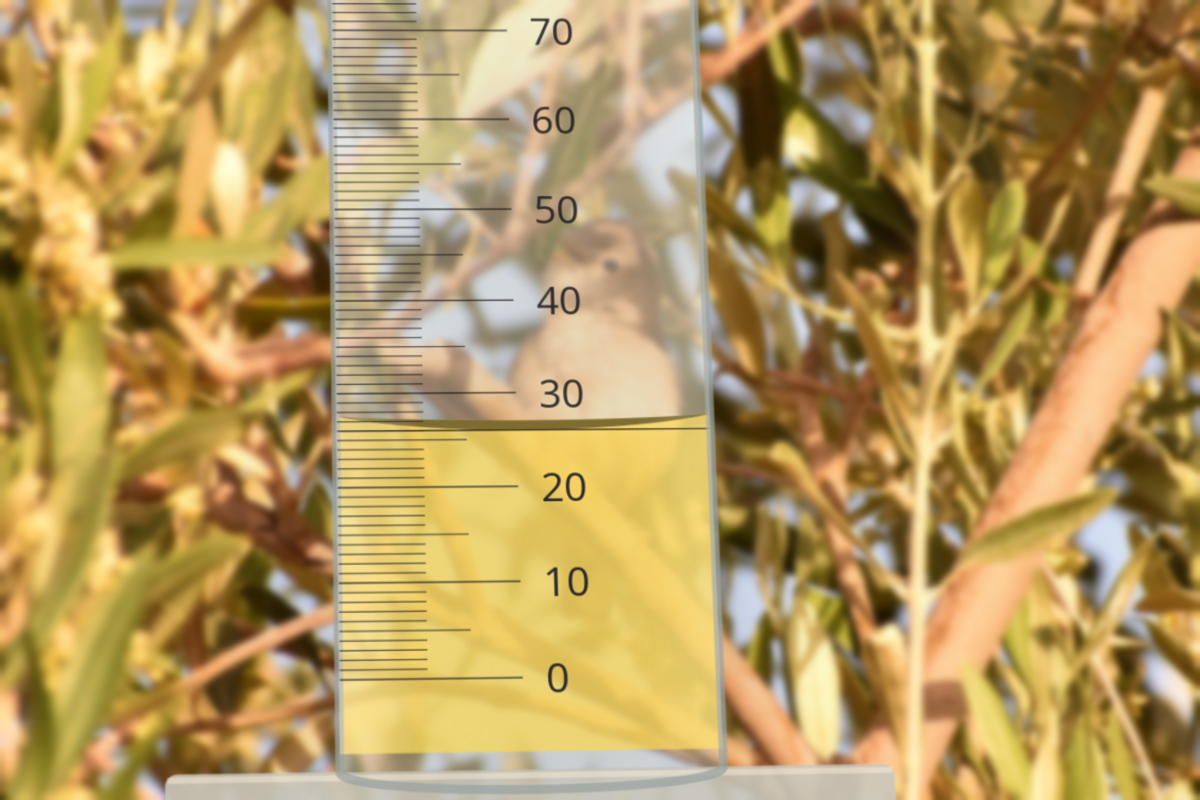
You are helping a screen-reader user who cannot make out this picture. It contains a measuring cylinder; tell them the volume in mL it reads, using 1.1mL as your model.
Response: 26mL
